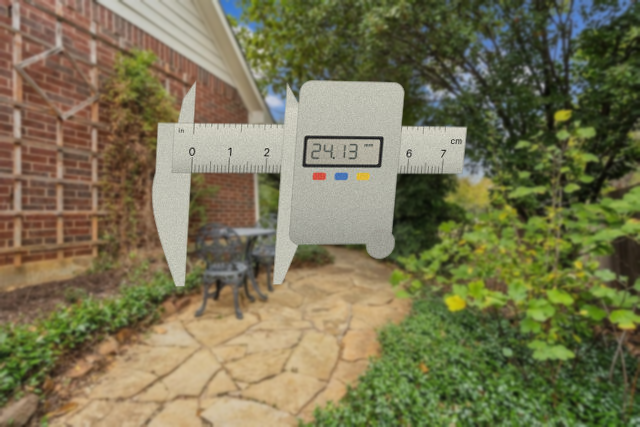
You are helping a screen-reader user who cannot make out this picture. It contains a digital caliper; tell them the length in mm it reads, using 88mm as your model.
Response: 24.13mm
